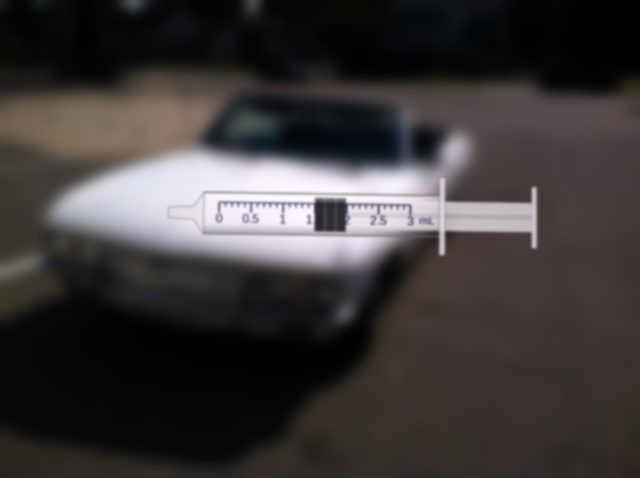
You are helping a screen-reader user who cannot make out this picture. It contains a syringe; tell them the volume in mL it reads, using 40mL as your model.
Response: 1.5mL
